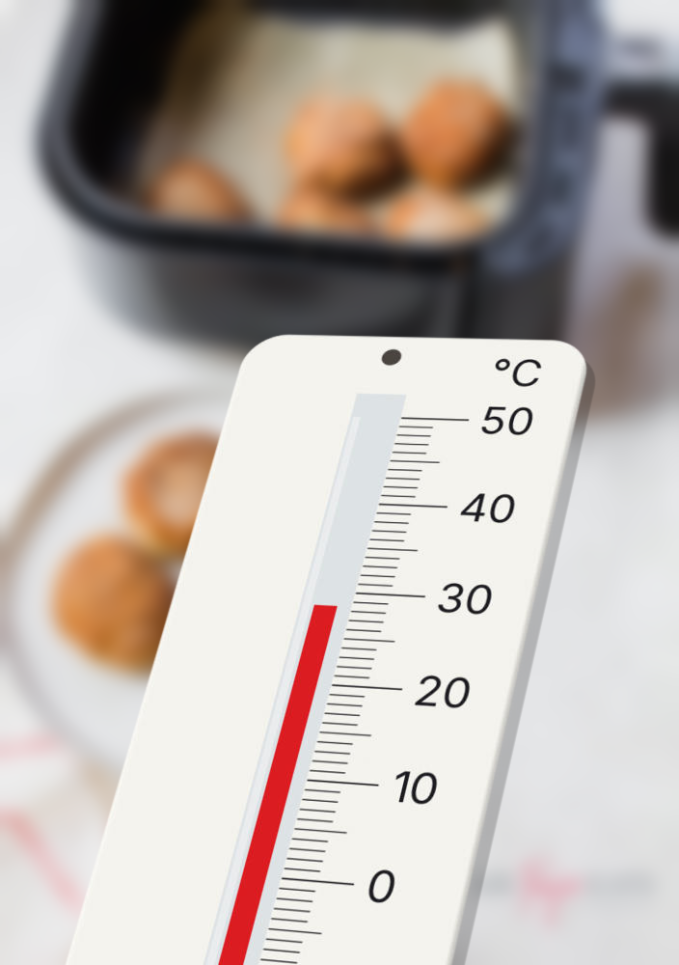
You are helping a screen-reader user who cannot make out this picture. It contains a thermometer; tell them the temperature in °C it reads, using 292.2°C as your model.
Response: 28.5°C
